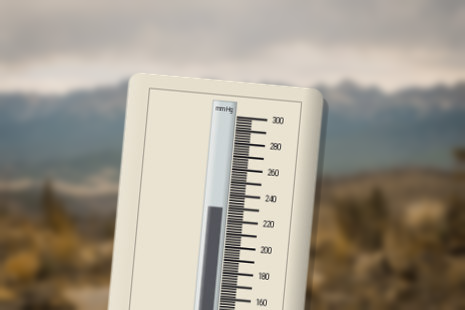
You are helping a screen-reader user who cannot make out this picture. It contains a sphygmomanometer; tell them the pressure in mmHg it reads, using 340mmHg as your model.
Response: 230mmHg
